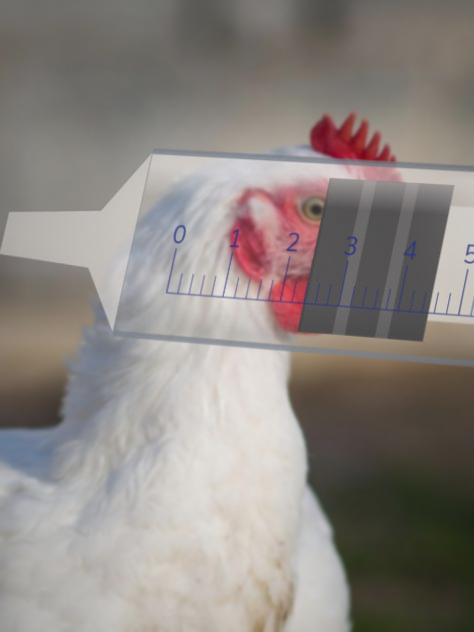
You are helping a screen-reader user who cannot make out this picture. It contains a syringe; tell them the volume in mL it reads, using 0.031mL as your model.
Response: 2.4mL
